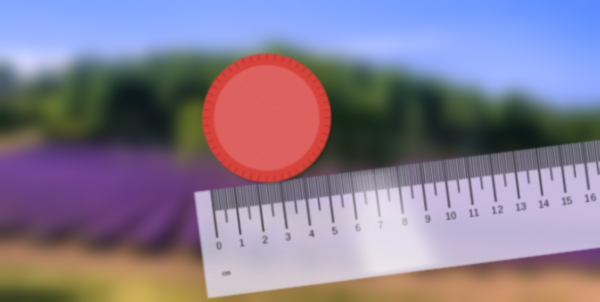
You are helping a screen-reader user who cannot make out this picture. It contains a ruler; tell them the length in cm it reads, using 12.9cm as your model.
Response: 5.5cm
